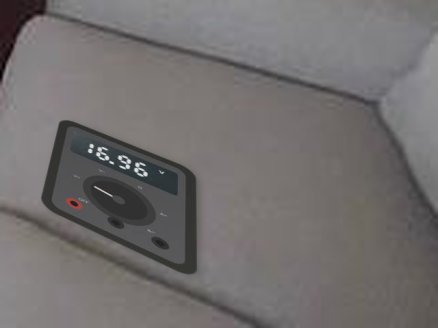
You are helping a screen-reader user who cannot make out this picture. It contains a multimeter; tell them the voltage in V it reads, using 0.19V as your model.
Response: 16.96V
